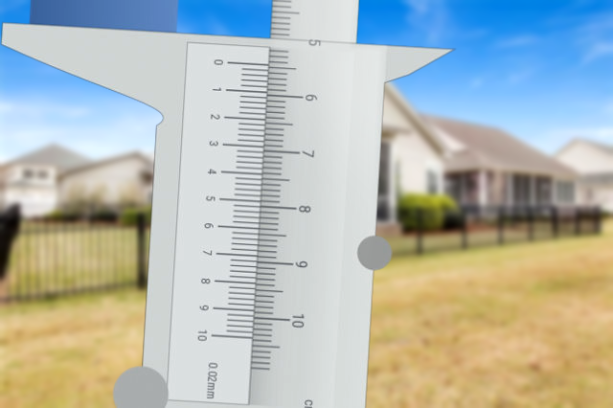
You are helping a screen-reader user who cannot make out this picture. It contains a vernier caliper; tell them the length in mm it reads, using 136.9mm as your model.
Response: 54.6mm
